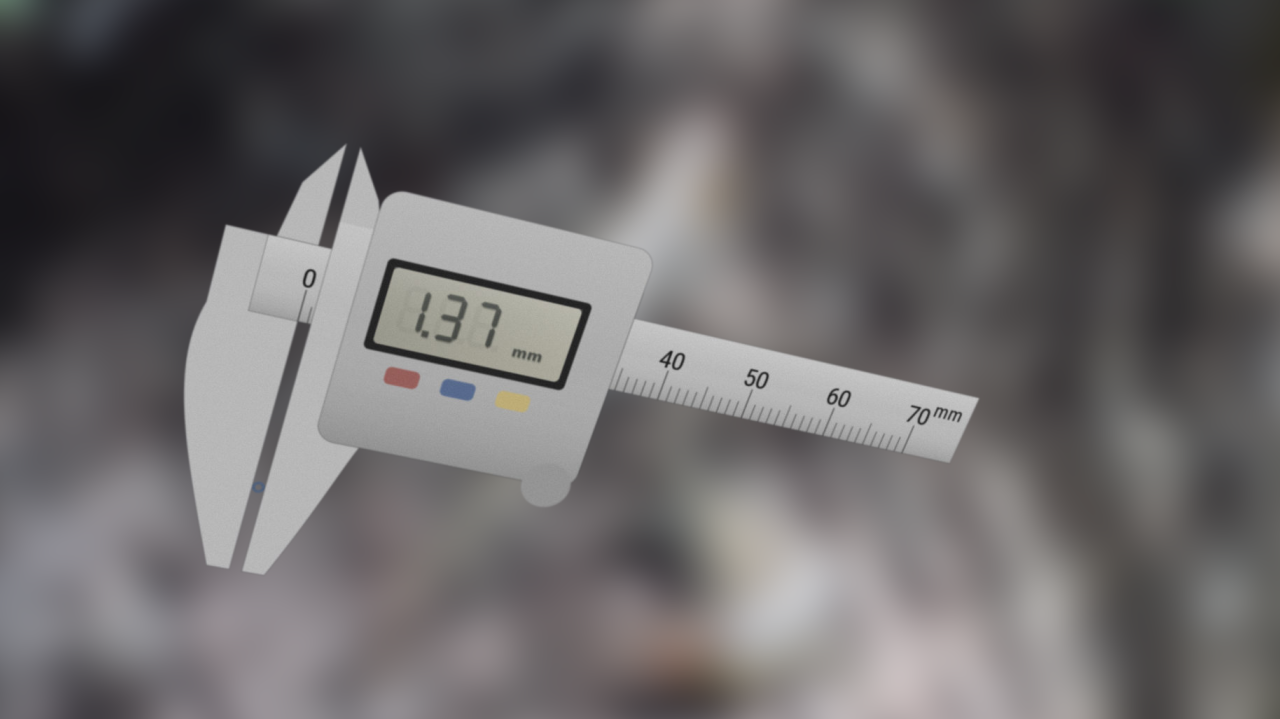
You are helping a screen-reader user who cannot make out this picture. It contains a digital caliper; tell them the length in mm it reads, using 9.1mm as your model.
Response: 1.37mm
